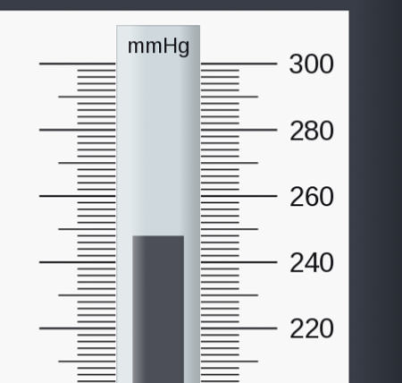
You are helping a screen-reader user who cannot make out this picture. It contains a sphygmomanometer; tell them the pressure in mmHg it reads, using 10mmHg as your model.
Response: 248mmHg
